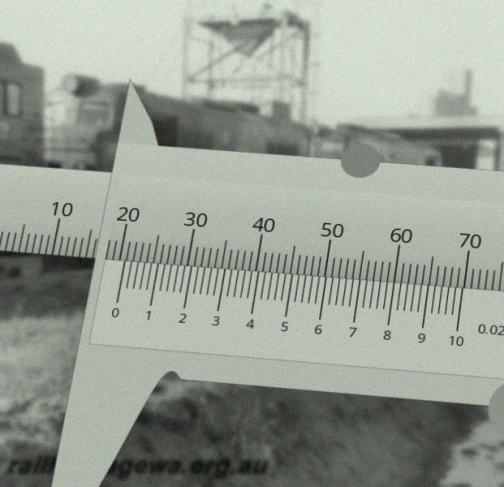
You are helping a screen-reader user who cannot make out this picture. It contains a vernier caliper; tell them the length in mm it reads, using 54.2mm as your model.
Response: 20.8mm
